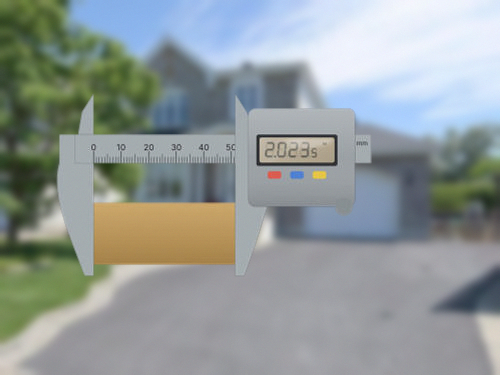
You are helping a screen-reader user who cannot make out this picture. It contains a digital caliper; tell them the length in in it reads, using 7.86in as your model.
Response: 2.0235in
